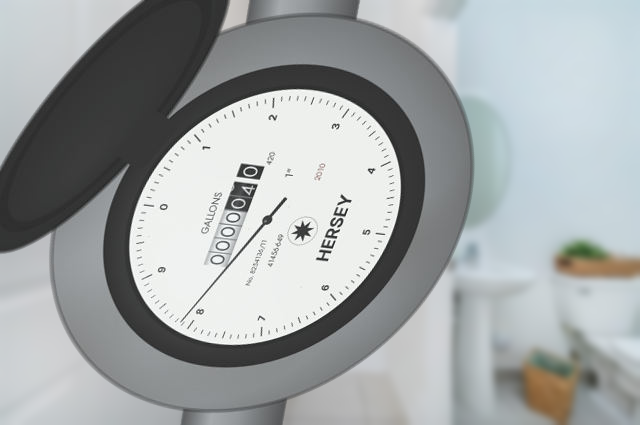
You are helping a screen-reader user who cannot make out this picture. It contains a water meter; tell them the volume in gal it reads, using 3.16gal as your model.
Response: 38.1gal
